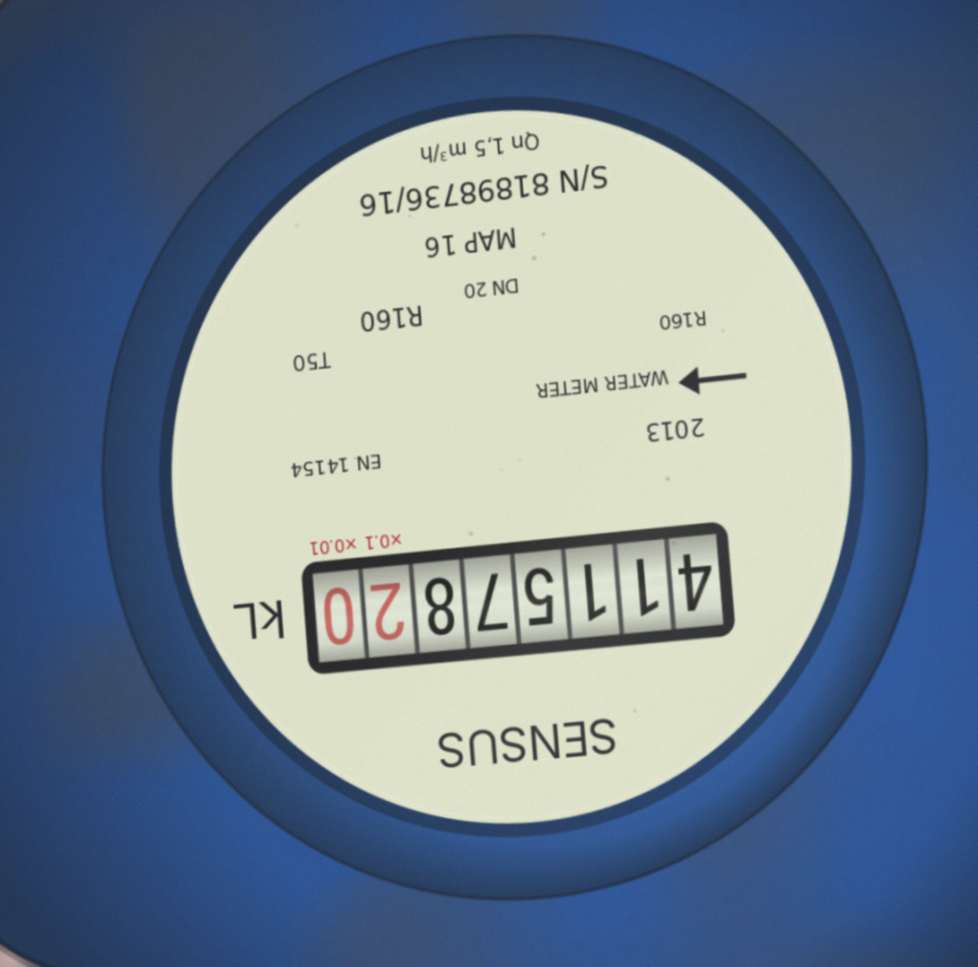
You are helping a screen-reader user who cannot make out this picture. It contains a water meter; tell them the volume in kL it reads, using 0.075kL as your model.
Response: 411578.20kL
